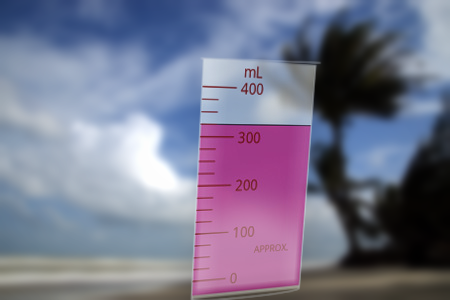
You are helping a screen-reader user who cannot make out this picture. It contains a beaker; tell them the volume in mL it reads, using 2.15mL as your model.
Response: 325mL
